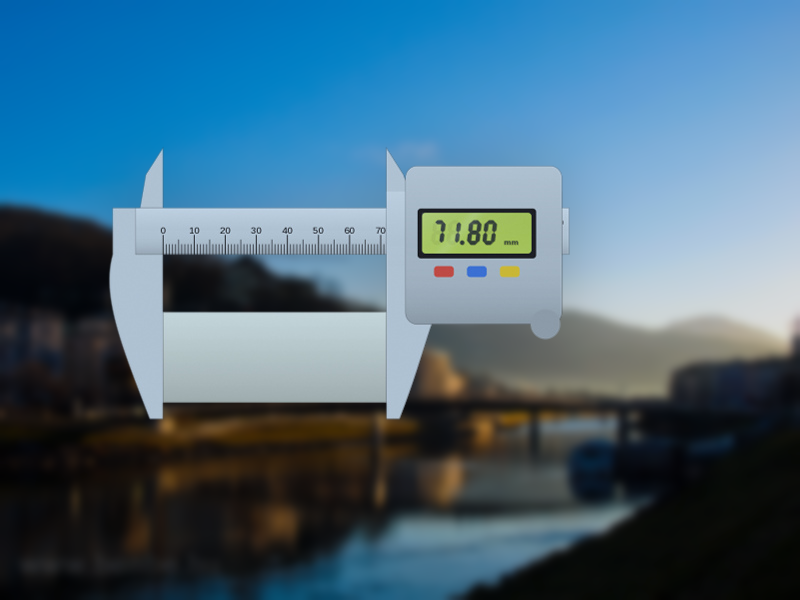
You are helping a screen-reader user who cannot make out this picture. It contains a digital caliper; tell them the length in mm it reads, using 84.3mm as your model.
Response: 71.80mm
